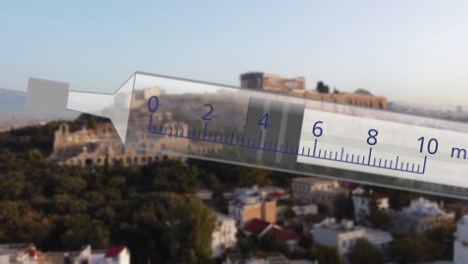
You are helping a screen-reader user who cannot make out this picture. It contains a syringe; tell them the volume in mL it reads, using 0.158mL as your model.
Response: 3.4mL
